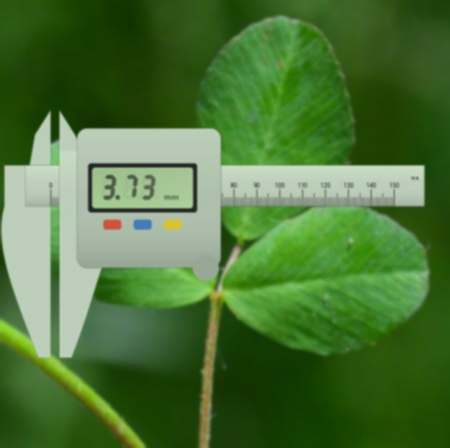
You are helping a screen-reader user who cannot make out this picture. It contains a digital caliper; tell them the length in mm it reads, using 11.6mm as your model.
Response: 3.73mm
